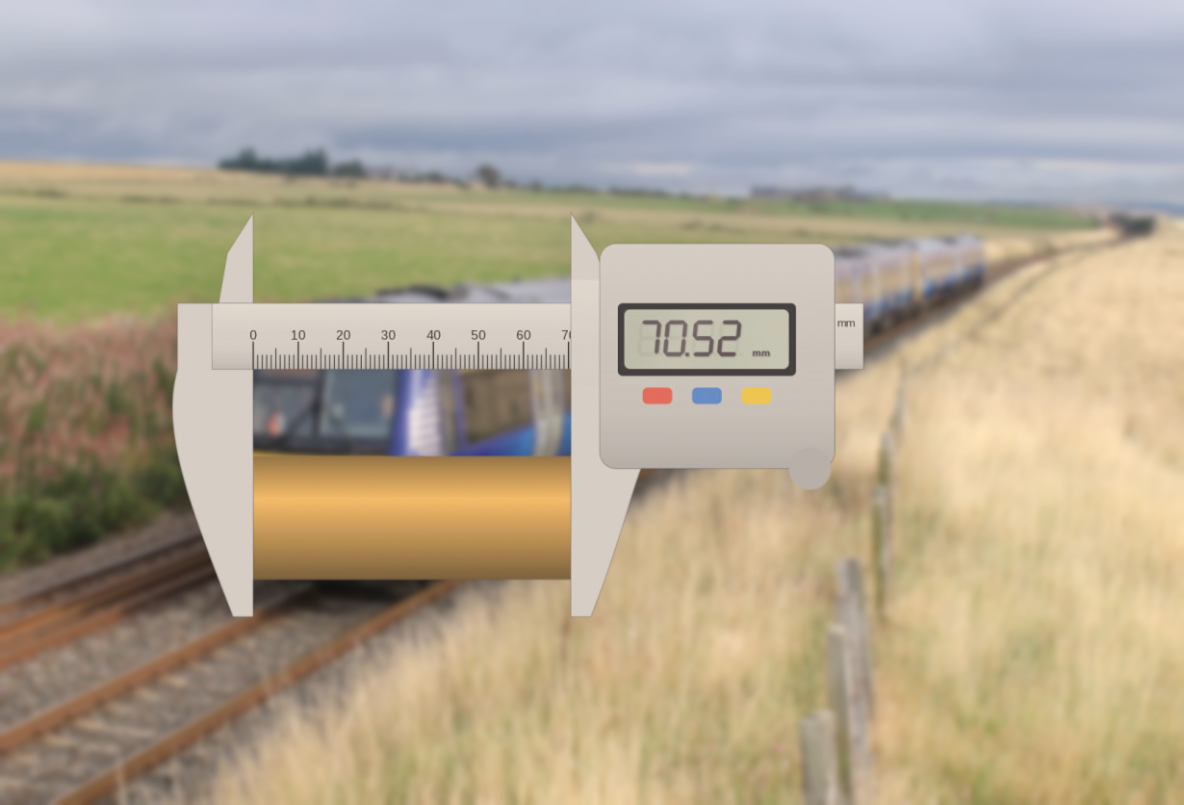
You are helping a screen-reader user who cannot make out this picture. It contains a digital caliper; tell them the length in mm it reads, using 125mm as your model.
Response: 70.52mm
